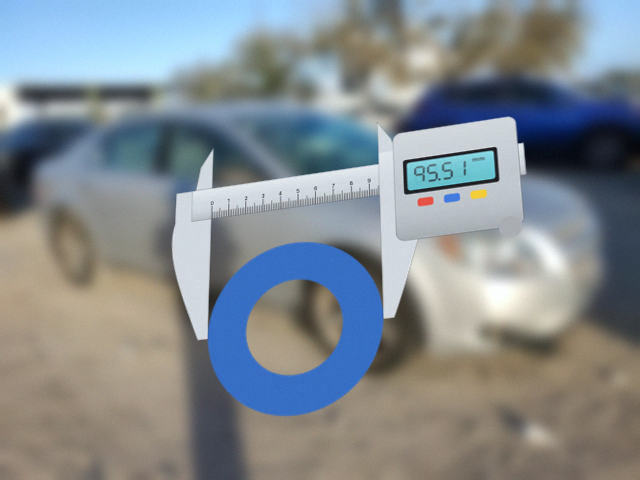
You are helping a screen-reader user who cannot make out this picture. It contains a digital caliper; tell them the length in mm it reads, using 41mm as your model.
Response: 95.51mm
